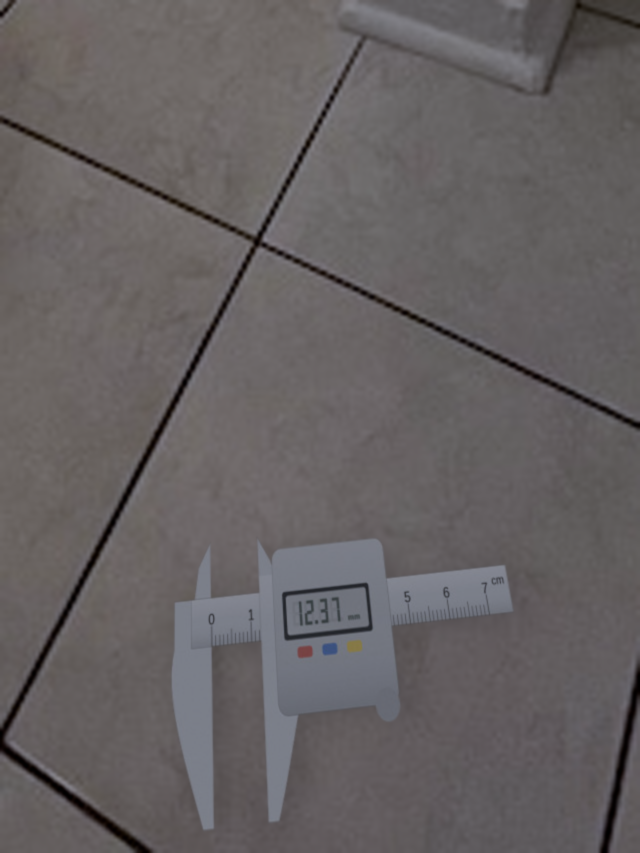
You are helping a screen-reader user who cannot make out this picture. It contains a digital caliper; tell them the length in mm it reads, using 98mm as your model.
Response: 12.37mm
